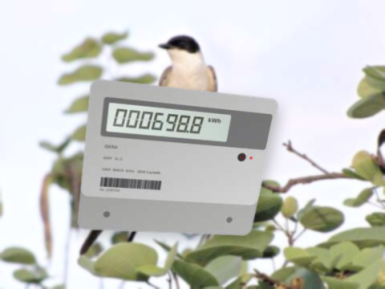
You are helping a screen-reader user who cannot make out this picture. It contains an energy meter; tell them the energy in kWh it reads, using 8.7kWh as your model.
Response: 698.8kWh
